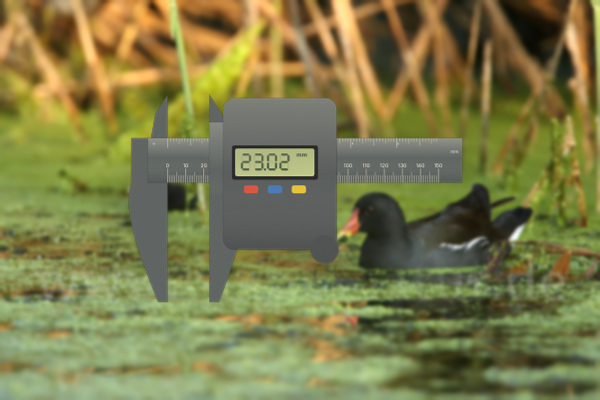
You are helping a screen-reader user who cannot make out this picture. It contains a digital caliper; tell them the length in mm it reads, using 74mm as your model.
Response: 23.02mm
